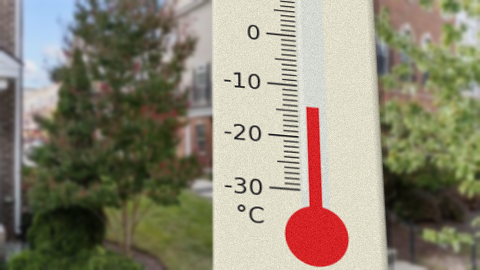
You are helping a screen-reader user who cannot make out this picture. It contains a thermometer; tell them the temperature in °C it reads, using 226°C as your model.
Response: -14°C
